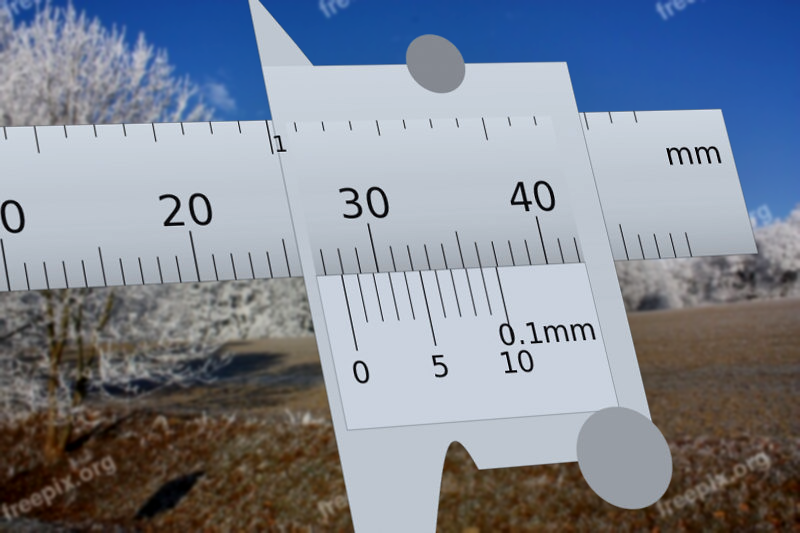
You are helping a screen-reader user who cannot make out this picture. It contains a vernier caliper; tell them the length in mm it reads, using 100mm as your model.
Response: 27.9mm
